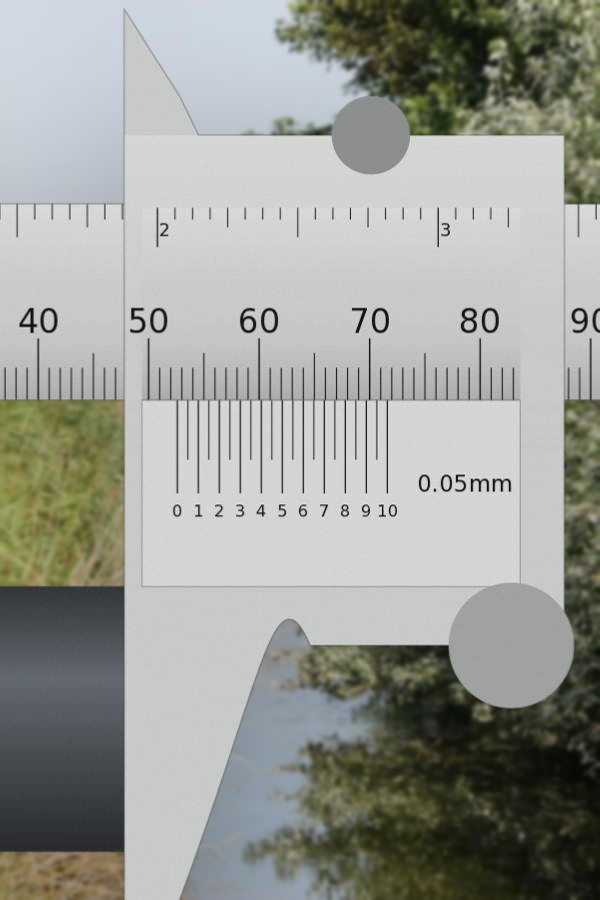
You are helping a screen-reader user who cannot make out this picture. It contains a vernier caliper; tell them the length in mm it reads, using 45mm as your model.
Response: 52.6mm
